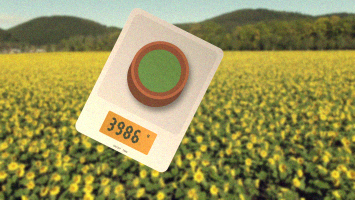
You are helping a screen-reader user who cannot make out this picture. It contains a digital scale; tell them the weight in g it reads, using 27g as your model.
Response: 3986g
